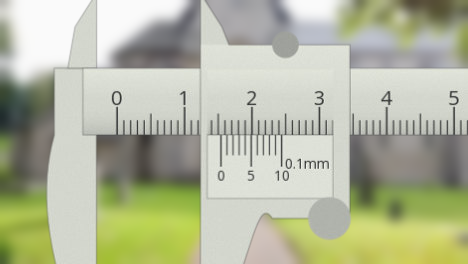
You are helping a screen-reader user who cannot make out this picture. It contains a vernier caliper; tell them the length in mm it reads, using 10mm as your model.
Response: 15.4mm
